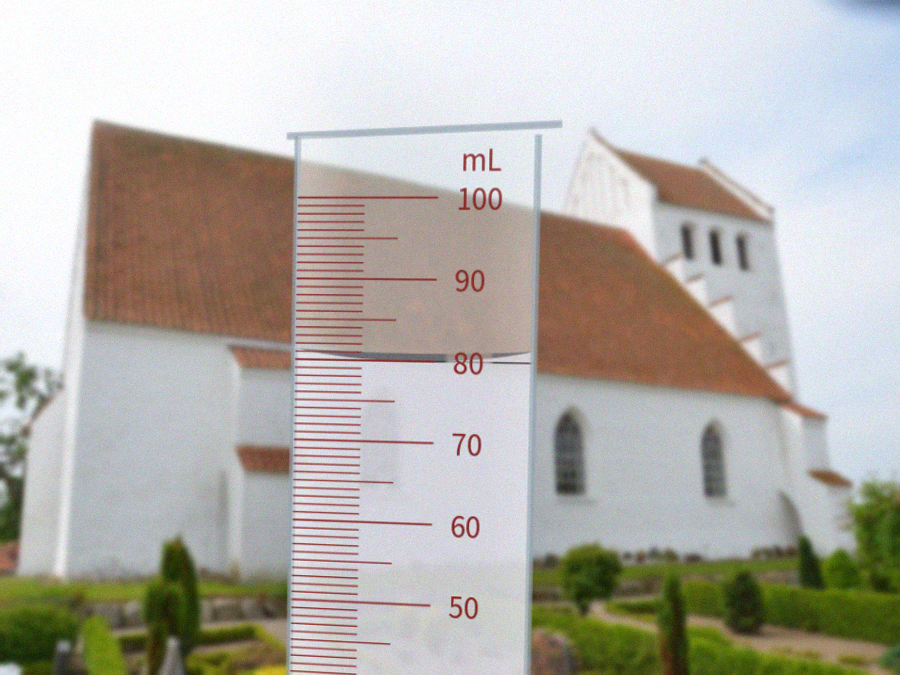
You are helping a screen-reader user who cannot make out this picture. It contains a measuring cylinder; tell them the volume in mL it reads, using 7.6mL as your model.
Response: 80mL
